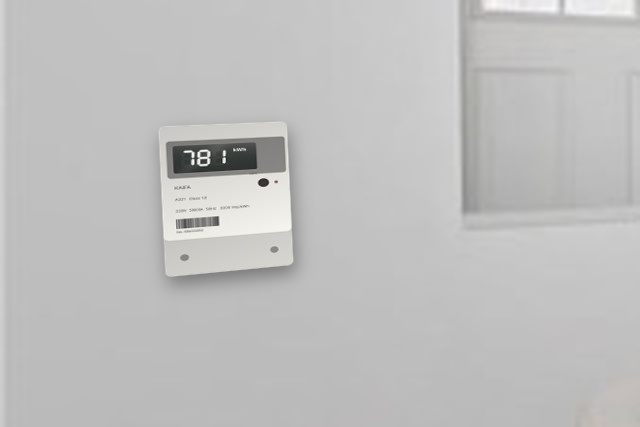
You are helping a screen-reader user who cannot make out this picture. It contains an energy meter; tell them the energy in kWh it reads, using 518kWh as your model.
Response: 781kWh
